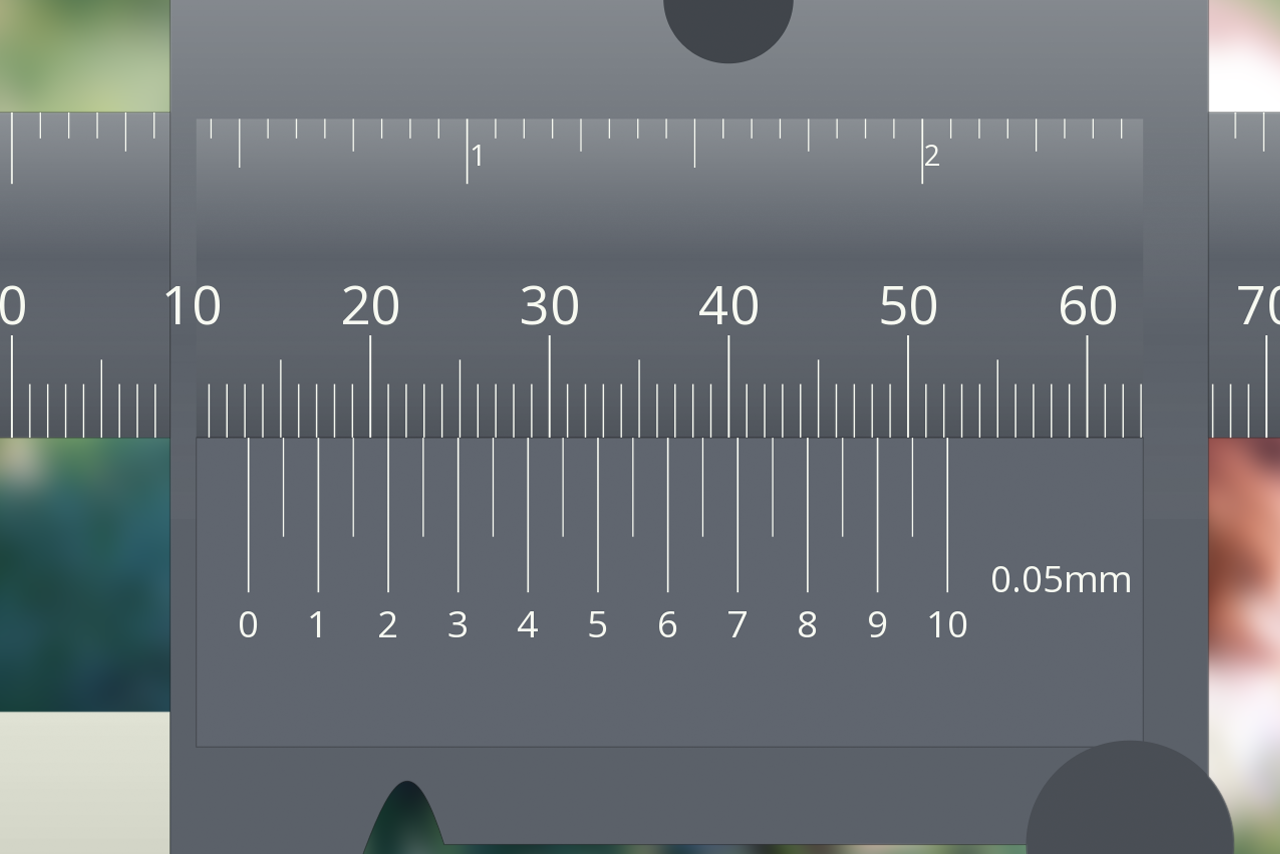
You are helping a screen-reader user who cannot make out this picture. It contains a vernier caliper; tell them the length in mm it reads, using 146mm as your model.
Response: 13.2mm
